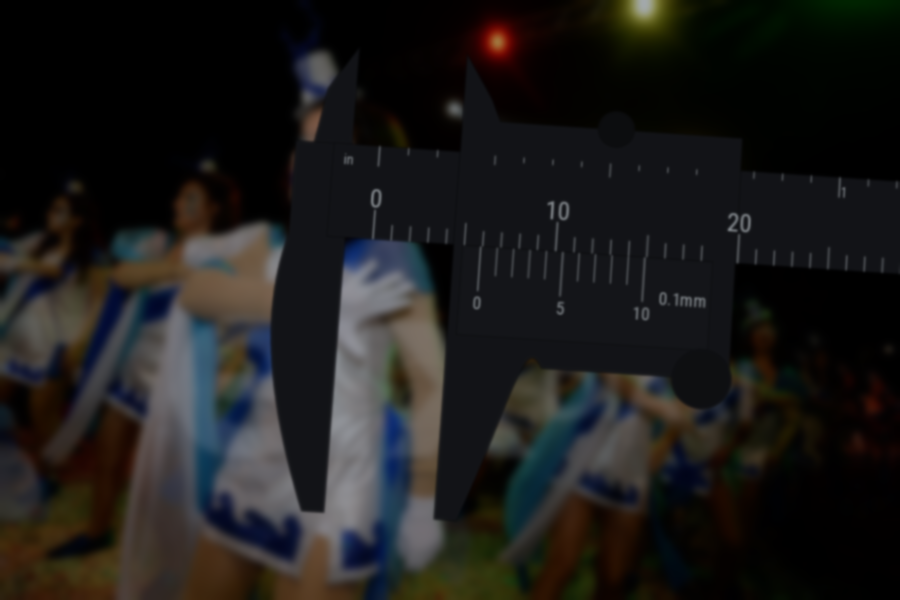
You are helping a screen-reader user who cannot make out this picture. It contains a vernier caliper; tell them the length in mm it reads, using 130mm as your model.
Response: 5.9mm
